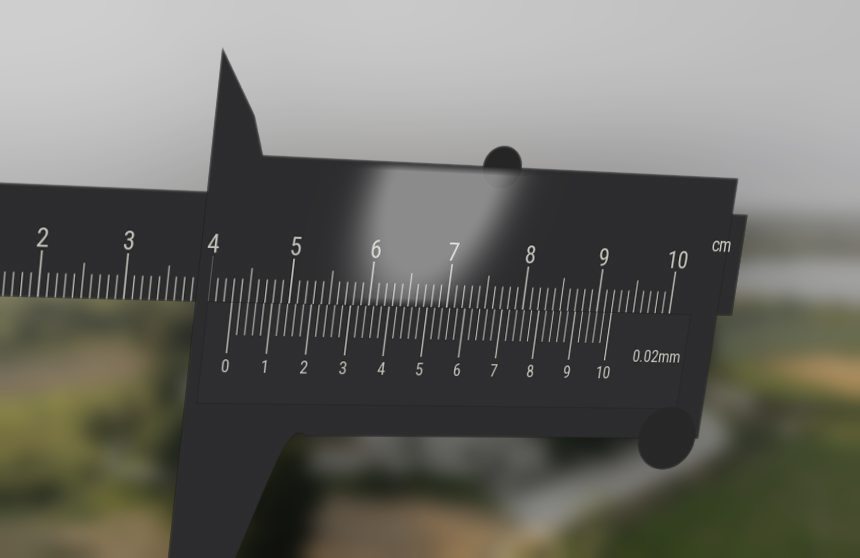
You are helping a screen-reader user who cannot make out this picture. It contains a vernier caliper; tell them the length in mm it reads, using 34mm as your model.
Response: 43.0mm
